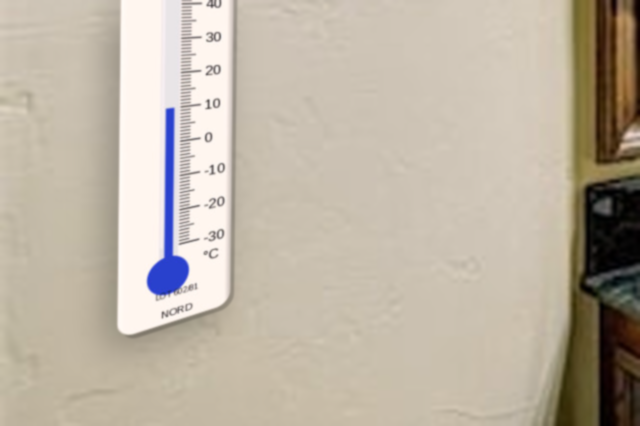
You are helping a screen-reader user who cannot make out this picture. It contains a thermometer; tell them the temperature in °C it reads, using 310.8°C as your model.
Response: 10°C
